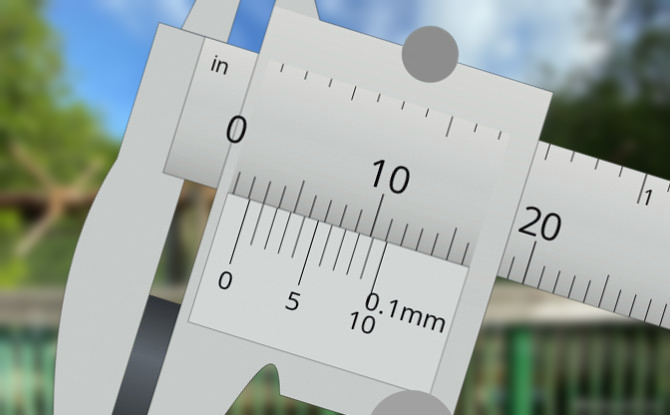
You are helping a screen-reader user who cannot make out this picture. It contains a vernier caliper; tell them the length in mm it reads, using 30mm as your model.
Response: 2.1mm
